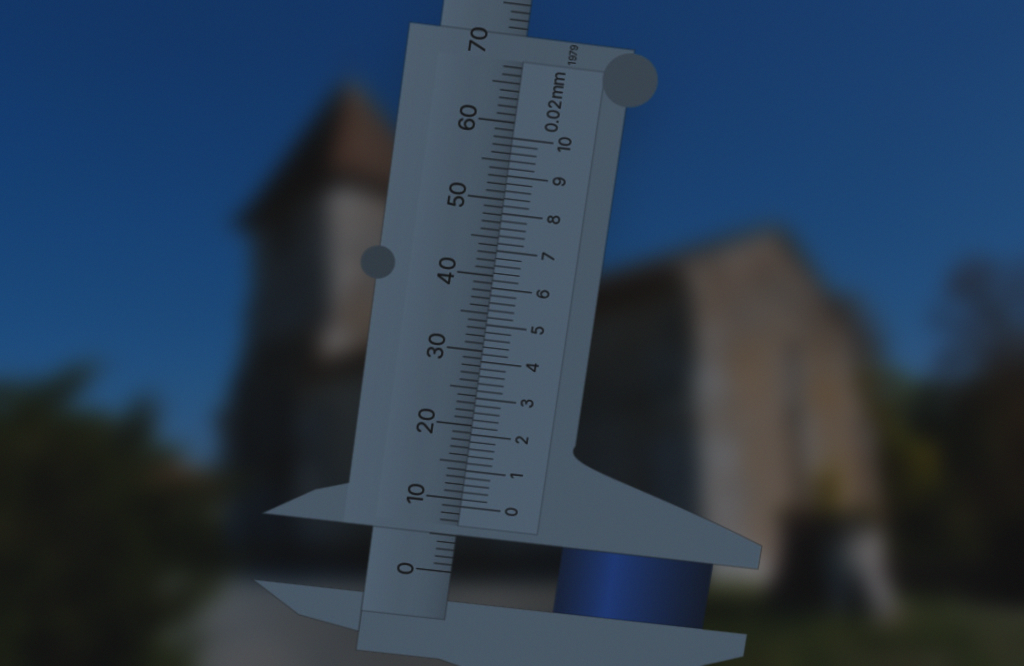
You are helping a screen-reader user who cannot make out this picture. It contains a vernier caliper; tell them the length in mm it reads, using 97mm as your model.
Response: 9.0mm
